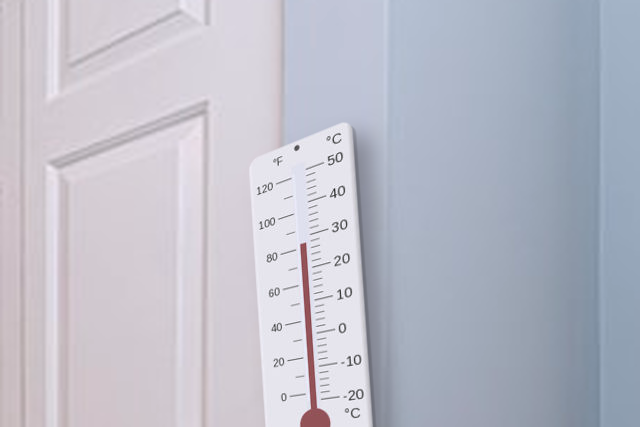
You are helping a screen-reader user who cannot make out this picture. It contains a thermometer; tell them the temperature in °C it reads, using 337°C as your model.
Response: 28°C
